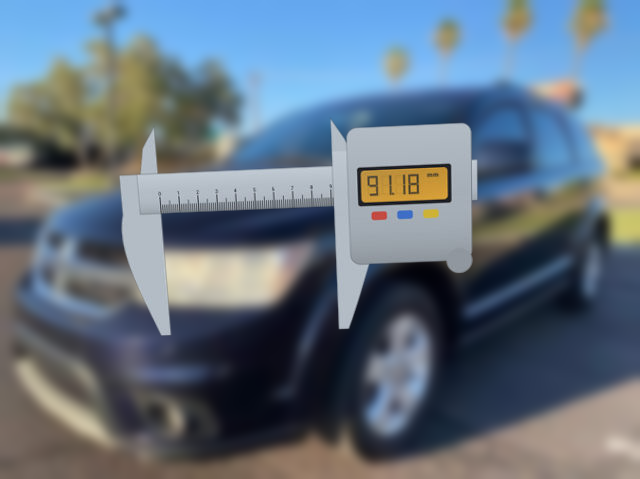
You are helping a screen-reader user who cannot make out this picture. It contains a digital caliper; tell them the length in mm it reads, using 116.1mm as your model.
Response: 91.18mm
